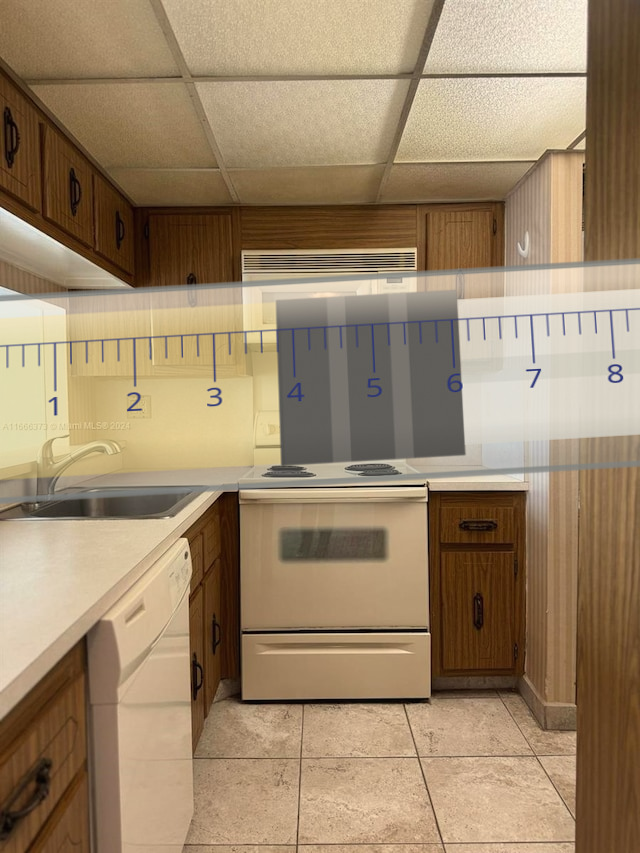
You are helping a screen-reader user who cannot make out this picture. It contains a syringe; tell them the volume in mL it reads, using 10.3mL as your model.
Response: 3.8mL
